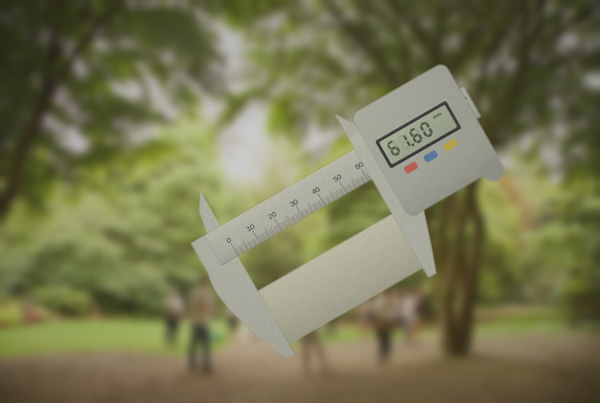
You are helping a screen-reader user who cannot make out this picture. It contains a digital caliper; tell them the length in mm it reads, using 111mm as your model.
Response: 61.60mm
